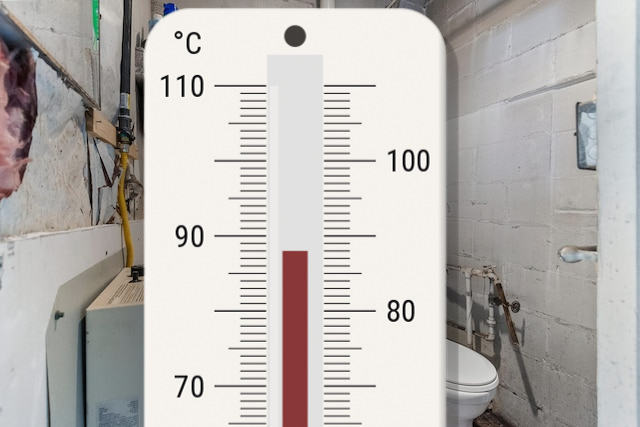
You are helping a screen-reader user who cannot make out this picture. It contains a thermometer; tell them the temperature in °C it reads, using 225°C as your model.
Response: 88°C
